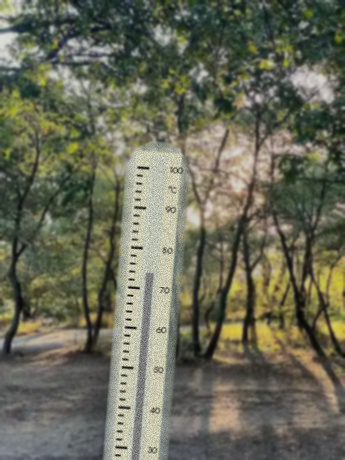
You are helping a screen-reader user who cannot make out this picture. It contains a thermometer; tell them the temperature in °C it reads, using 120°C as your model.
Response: 74°C
